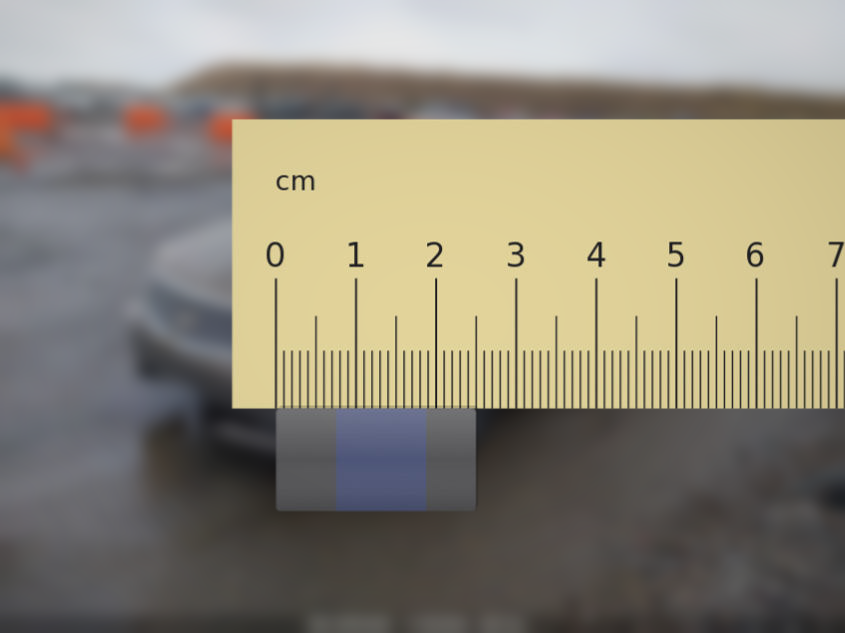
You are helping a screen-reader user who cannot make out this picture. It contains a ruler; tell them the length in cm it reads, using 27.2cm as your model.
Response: 2.5cm
